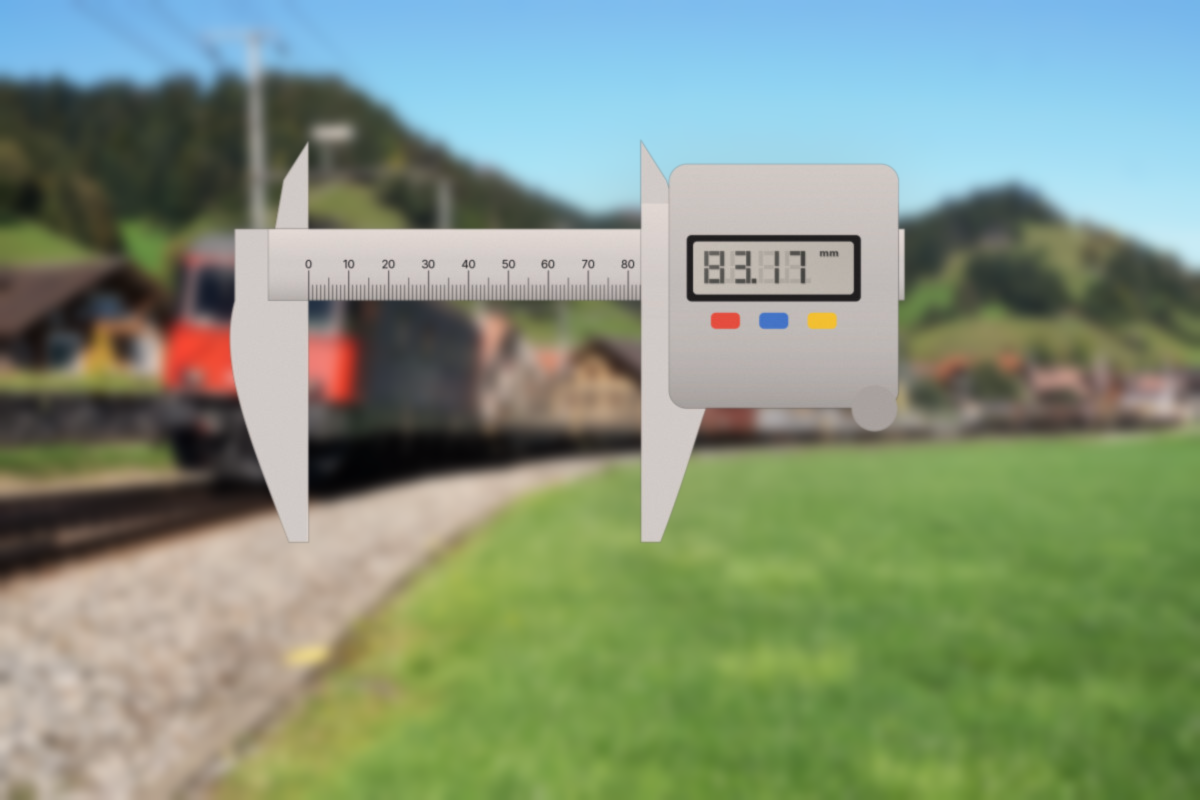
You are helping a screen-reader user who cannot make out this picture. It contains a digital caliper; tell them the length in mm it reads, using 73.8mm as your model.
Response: 83.17mm
